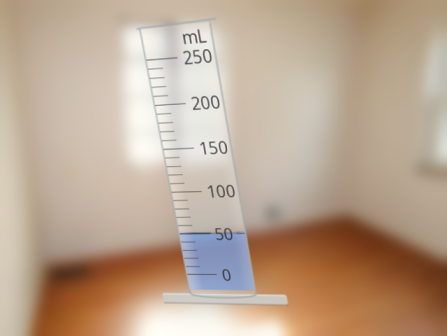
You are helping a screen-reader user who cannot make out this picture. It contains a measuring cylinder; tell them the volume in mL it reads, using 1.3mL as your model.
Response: 50mL
